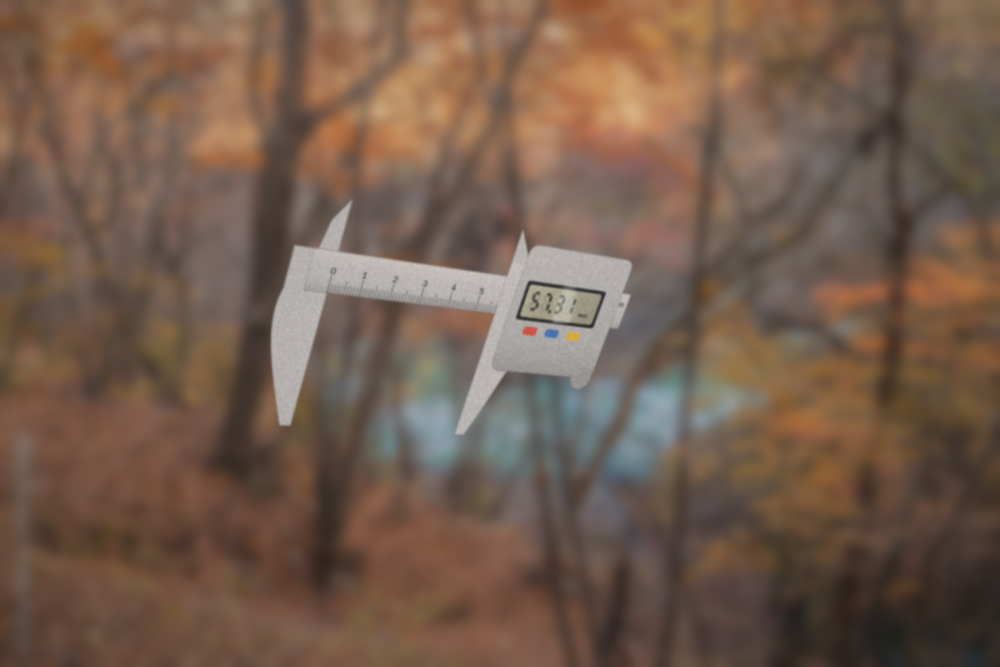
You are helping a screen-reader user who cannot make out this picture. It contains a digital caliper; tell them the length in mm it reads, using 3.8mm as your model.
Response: 57.31mm
